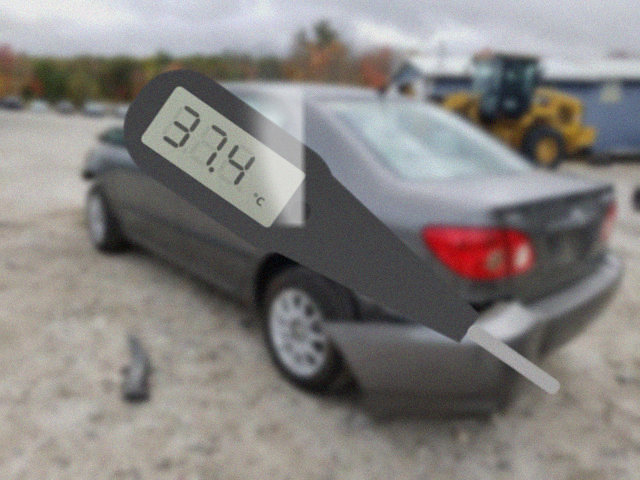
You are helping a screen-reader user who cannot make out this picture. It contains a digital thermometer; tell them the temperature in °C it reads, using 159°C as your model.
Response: 37.4°C
